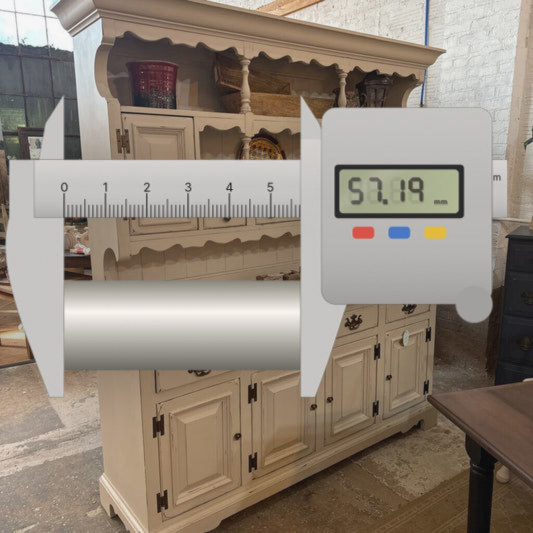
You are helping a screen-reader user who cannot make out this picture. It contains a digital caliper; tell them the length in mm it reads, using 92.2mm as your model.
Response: 57.19mm
